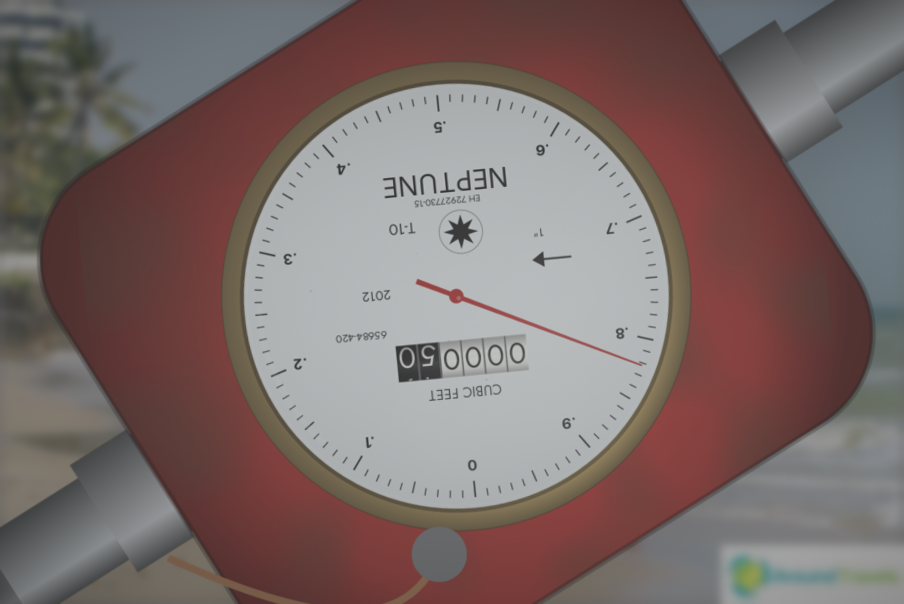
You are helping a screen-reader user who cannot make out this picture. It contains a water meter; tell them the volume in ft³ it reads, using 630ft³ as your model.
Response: 49.82ft³
